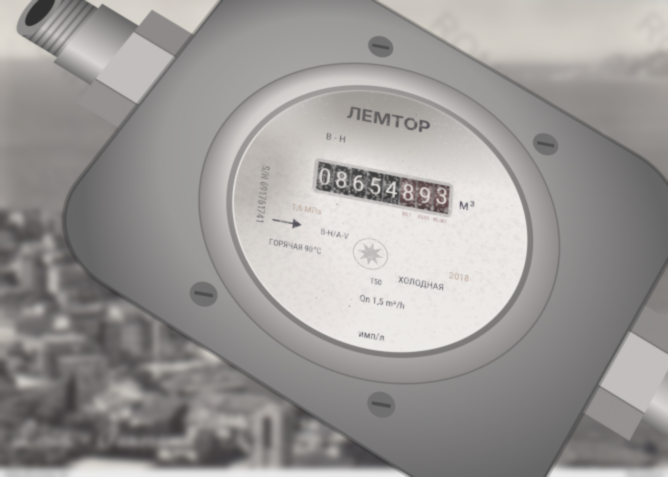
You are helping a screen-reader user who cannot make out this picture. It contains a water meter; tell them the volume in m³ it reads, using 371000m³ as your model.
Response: 8654.893m³
